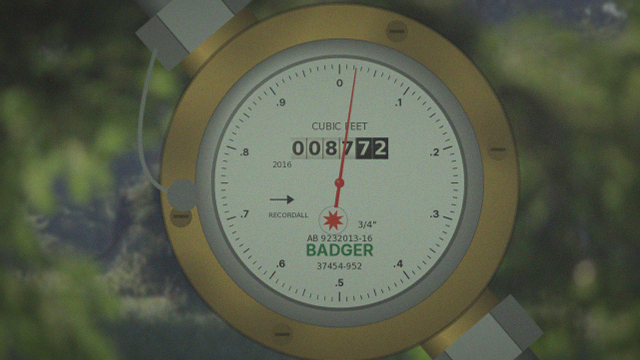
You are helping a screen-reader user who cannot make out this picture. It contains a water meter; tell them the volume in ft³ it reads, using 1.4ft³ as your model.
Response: 8772.02ft³
